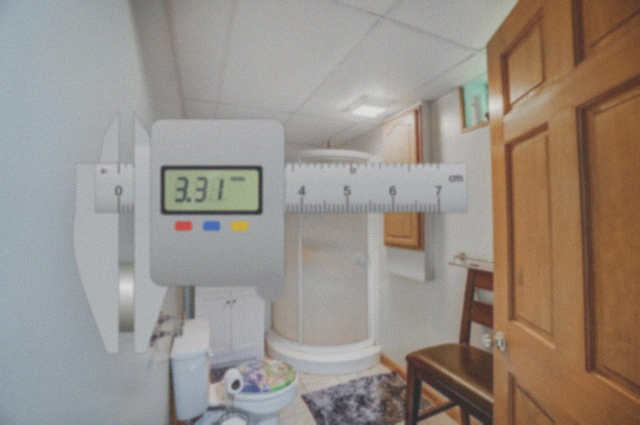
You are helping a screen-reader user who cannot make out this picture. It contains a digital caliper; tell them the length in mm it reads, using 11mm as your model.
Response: 3.31mm
